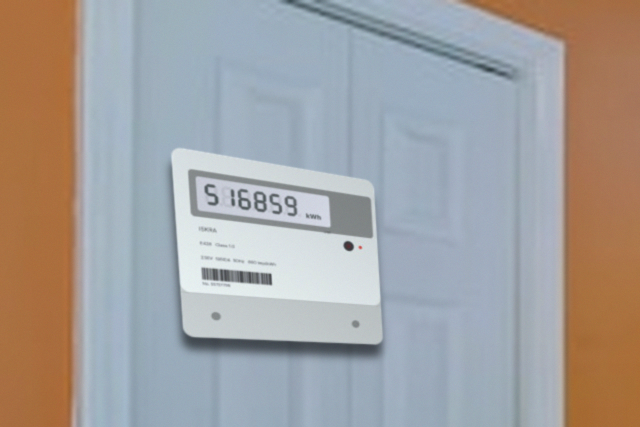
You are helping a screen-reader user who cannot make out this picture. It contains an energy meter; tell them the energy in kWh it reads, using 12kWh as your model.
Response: 516859kWh
